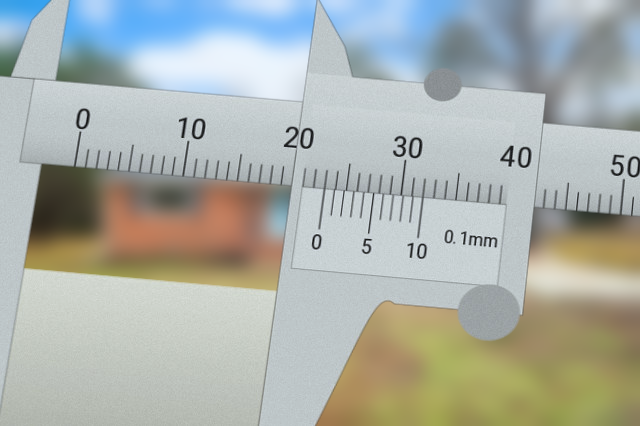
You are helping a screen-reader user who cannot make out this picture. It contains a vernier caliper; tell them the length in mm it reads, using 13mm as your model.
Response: 23.0mm
